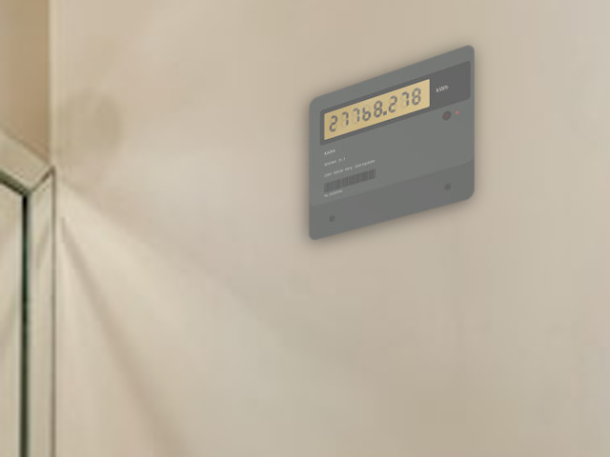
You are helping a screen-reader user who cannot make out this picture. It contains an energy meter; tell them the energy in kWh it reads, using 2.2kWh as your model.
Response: 27768.278kWh
